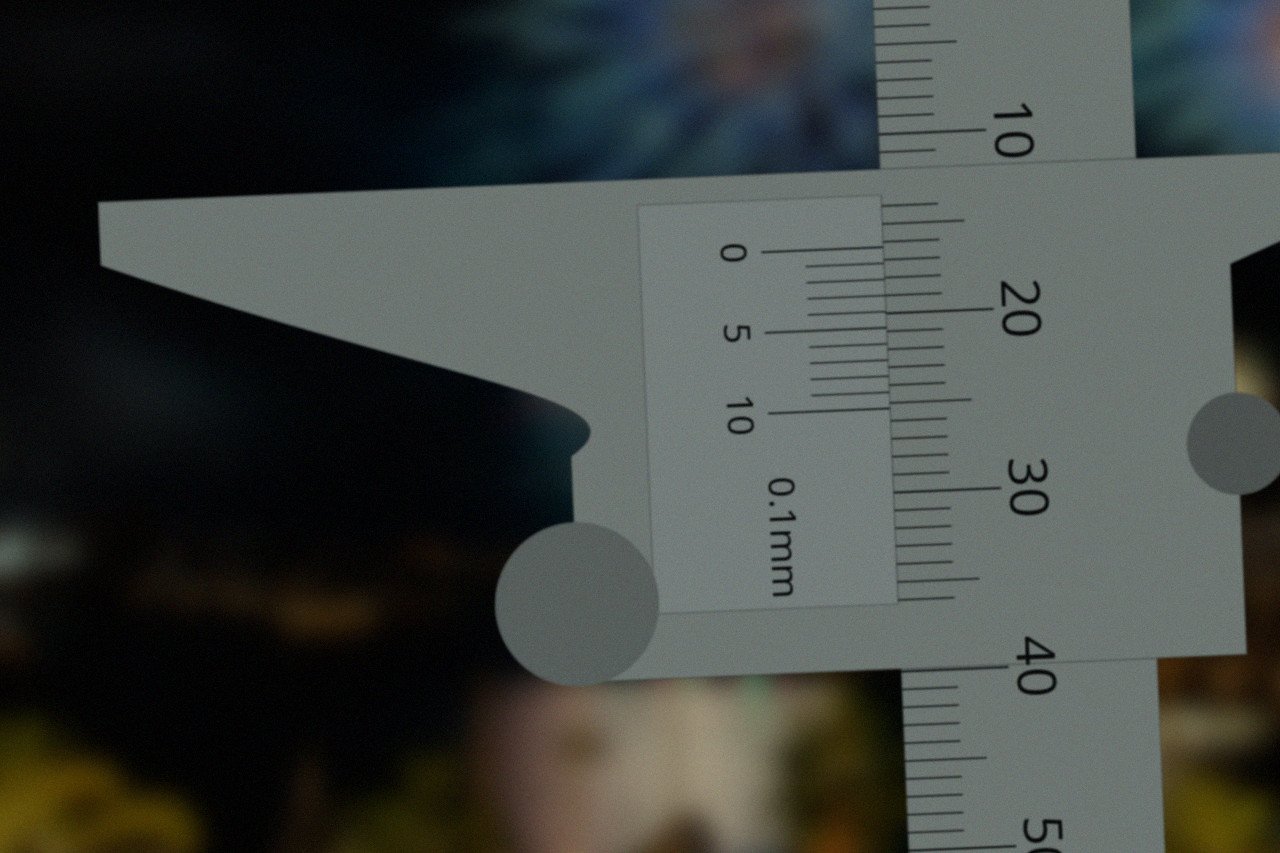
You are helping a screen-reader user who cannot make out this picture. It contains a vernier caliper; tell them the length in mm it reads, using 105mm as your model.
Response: 16.3mm
